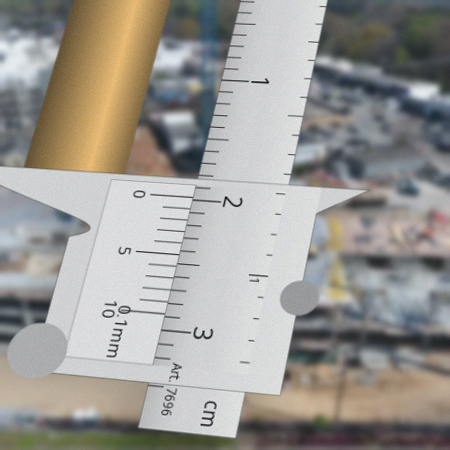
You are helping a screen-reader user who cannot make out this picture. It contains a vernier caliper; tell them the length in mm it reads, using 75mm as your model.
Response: 19.8mm
